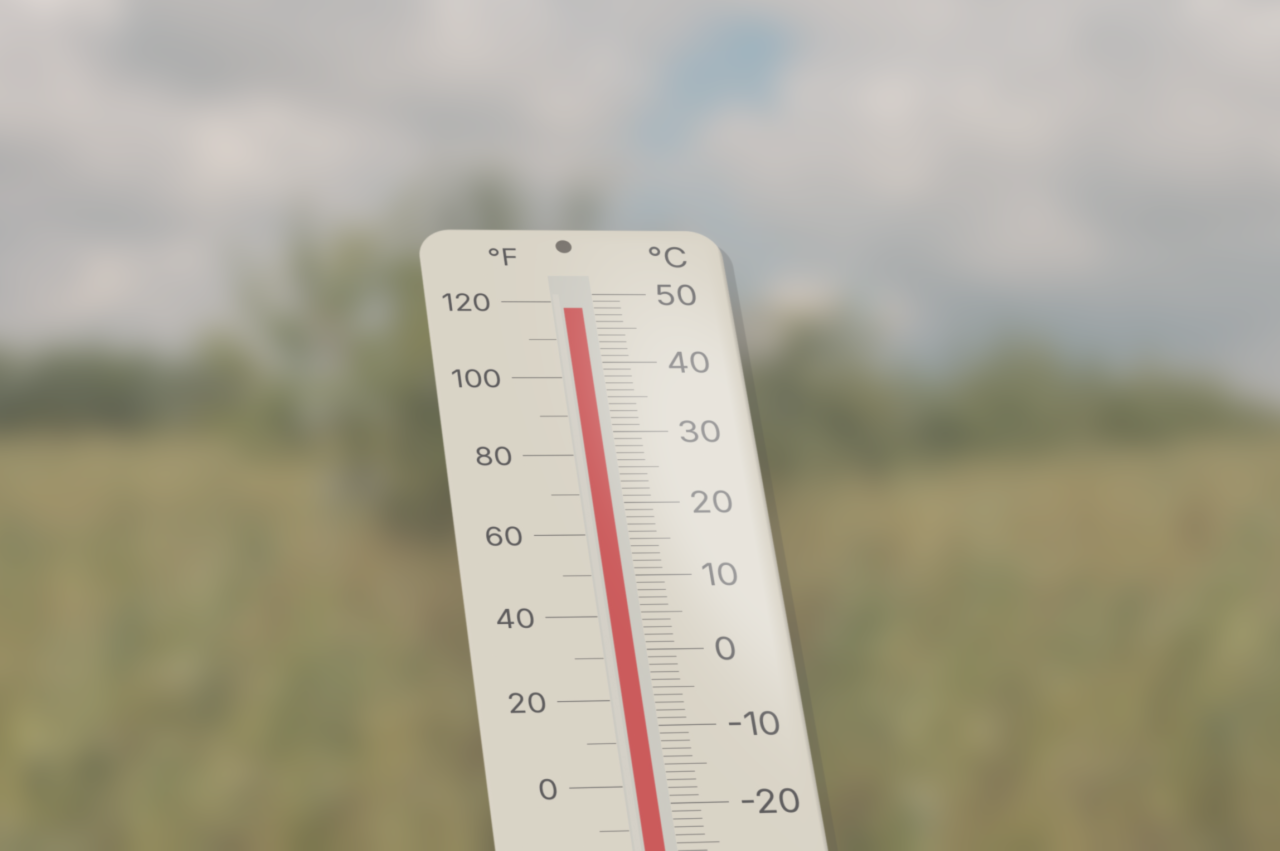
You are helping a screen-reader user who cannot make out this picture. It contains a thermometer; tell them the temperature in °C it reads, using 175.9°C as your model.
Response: 48°C
